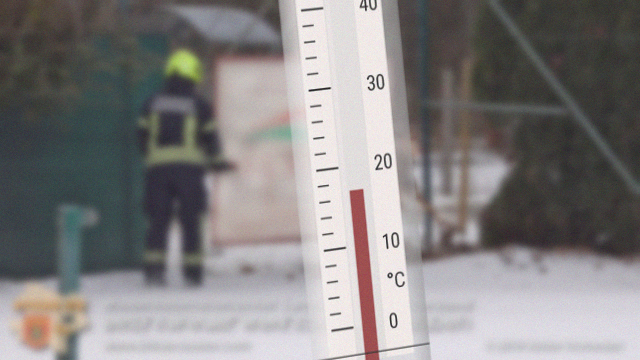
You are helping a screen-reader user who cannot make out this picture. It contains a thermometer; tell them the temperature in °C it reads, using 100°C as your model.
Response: 17°C
